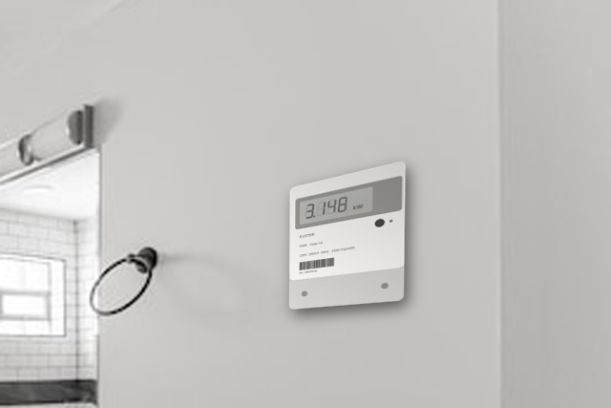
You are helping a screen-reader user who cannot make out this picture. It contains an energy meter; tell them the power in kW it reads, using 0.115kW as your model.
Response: 3.148kW
